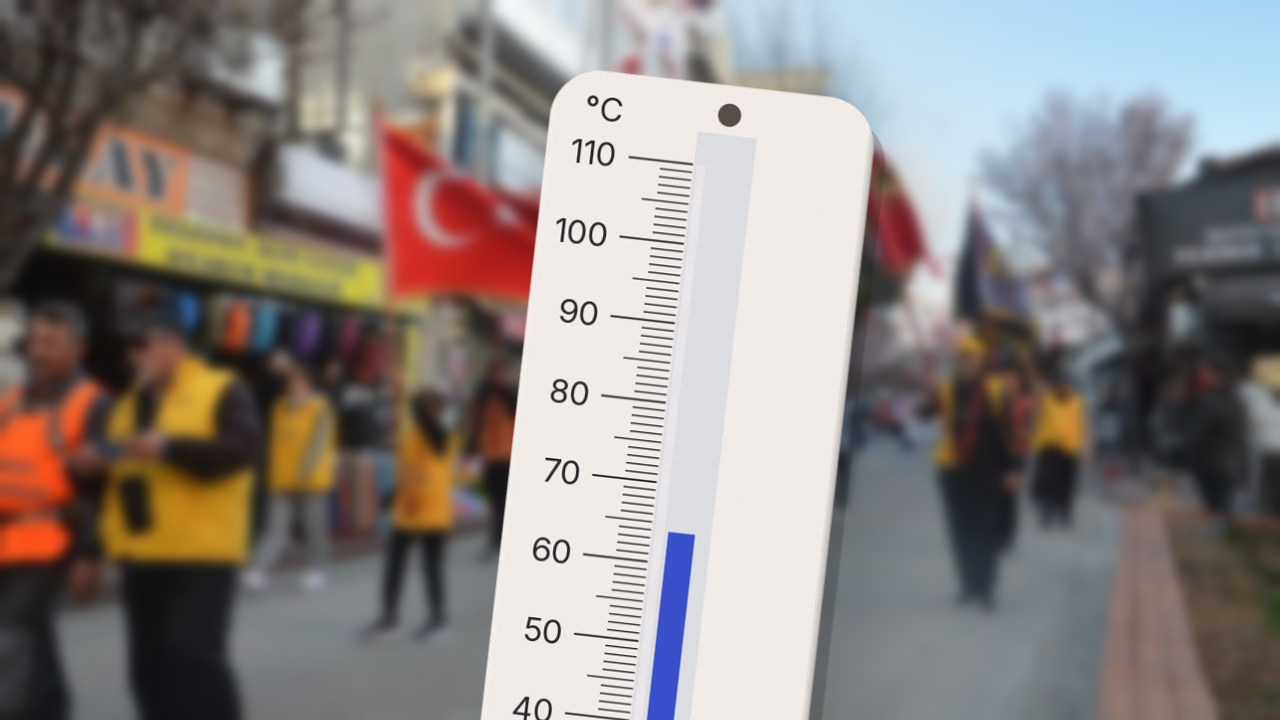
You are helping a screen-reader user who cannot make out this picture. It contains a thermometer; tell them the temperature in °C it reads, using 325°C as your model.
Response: 64°C
